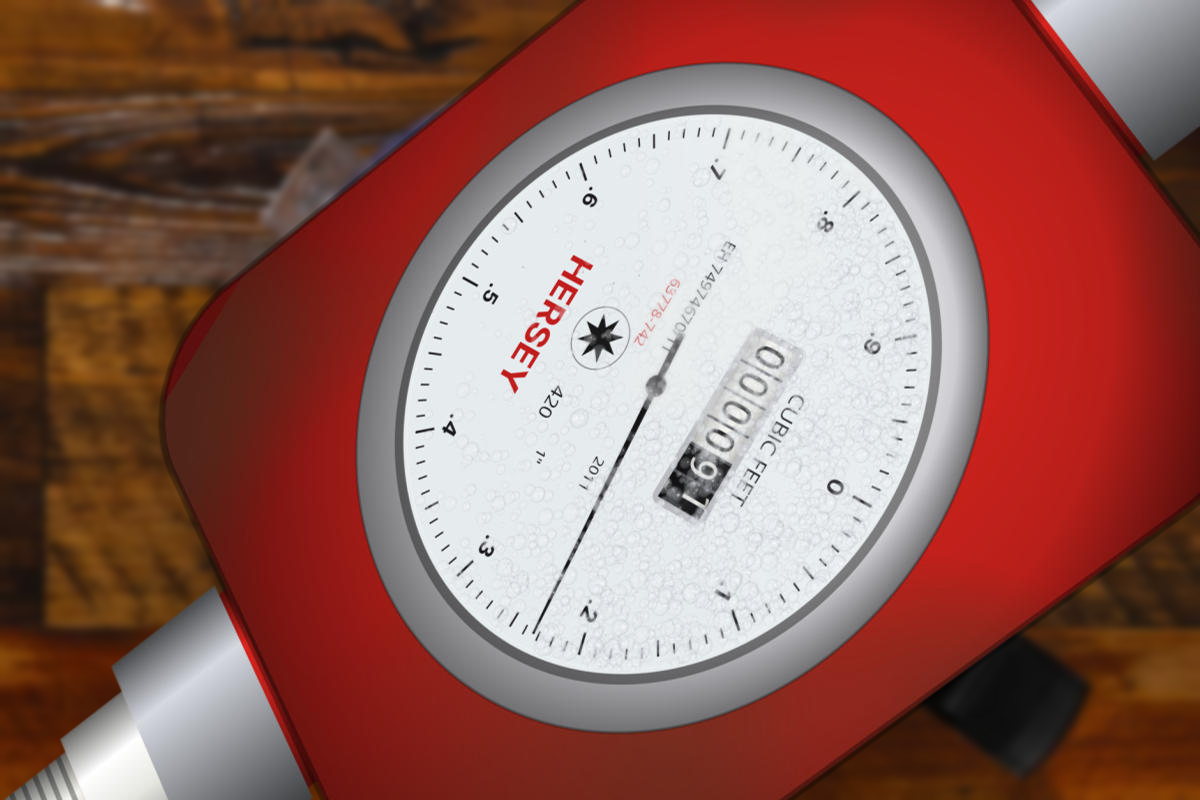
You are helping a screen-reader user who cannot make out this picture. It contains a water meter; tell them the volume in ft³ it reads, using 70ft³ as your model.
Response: 91.23ft³
